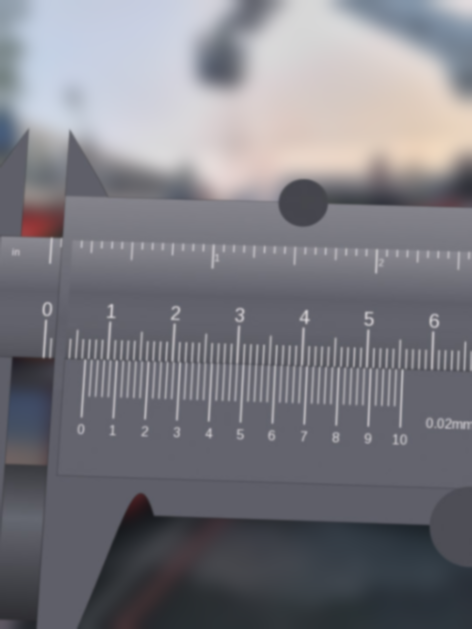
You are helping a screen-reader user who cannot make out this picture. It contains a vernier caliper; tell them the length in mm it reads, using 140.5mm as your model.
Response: 6.5mm
